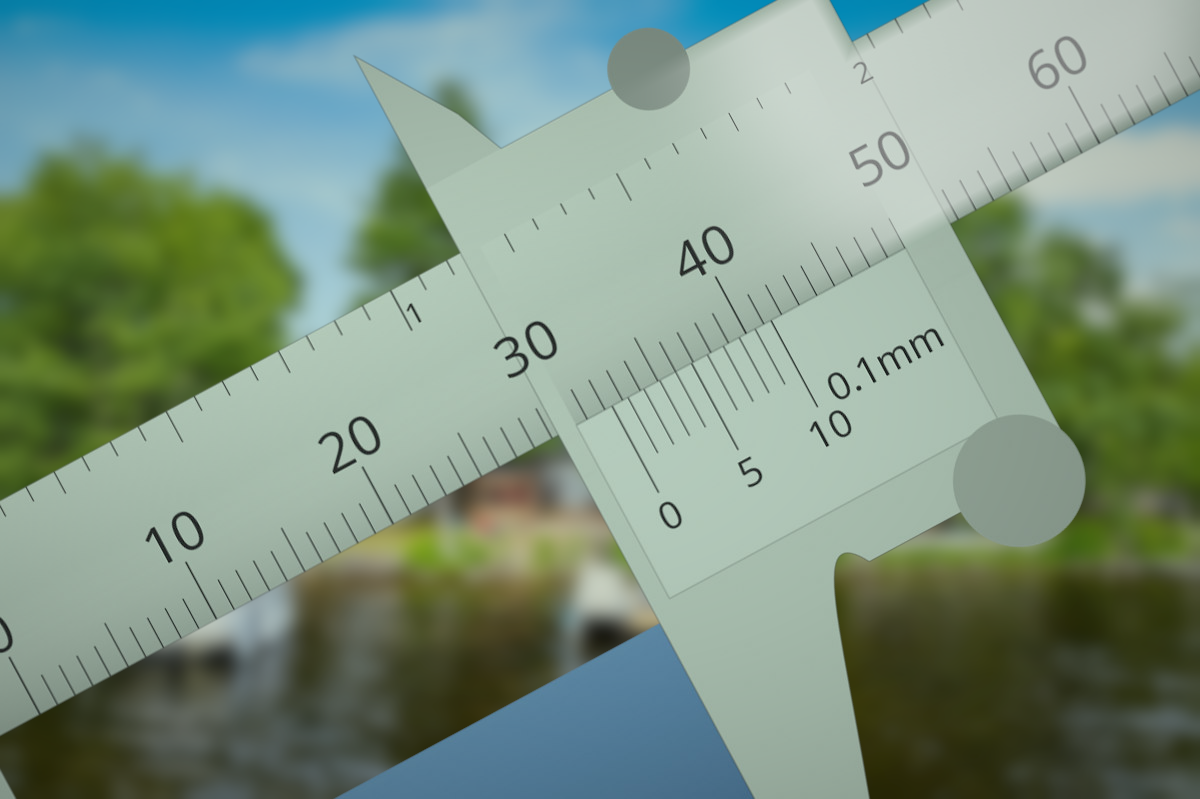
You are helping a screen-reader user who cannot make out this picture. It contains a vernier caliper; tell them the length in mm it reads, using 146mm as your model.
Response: 32.4mm
